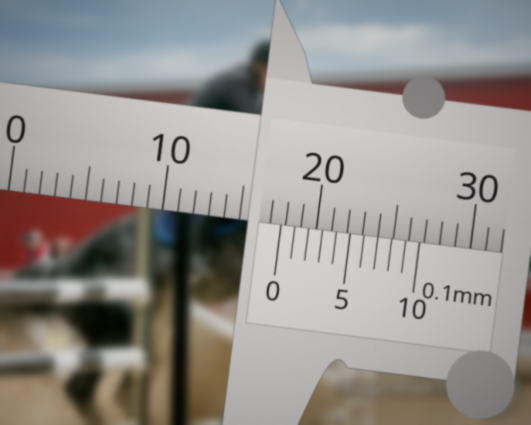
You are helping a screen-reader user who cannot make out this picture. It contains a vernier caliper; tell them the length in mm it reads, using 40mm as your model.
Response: 17.7mm
